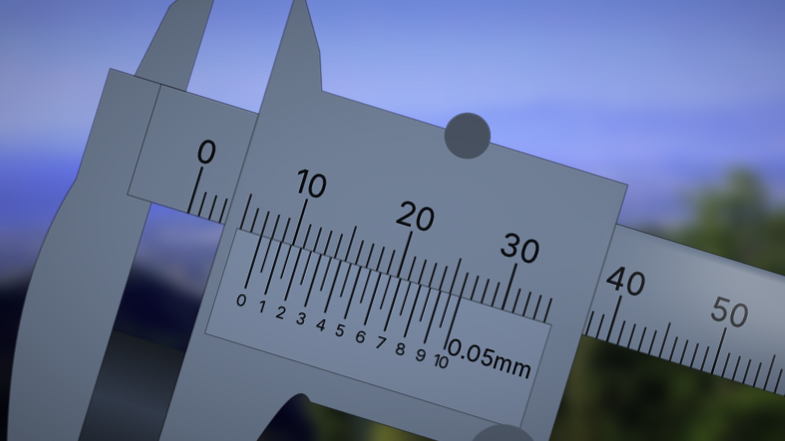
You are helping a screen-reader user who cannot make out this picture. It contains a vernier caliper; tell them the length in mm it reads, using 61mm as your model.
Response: 7.0mm
